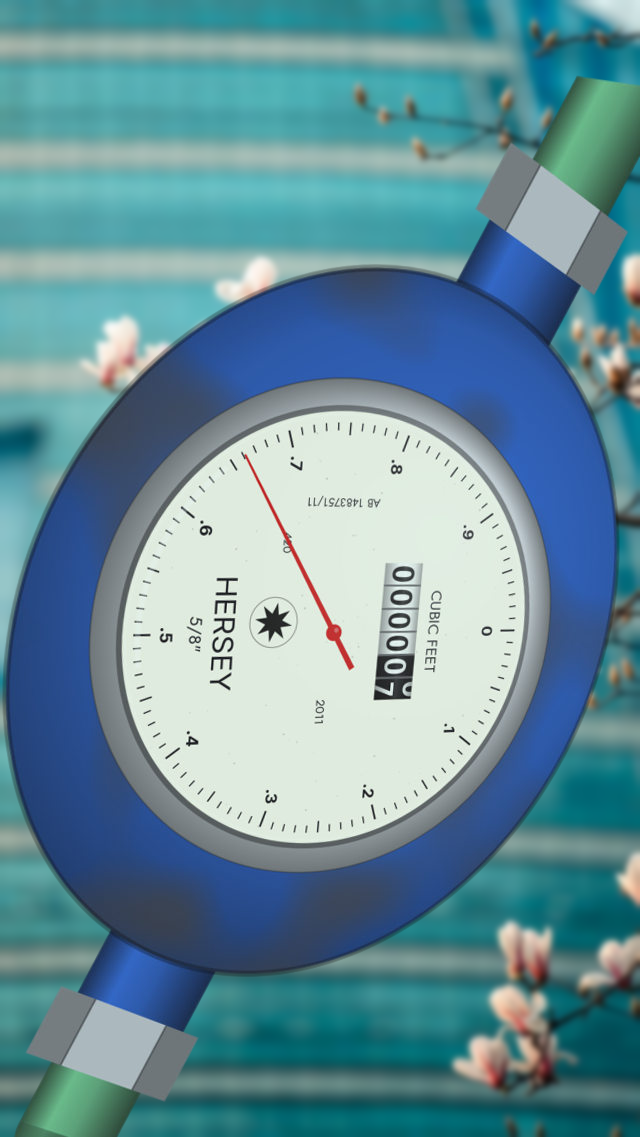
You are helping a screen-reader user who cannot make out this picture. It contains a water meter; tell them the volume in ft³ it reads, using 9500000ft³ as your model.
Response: 6.66ft³
